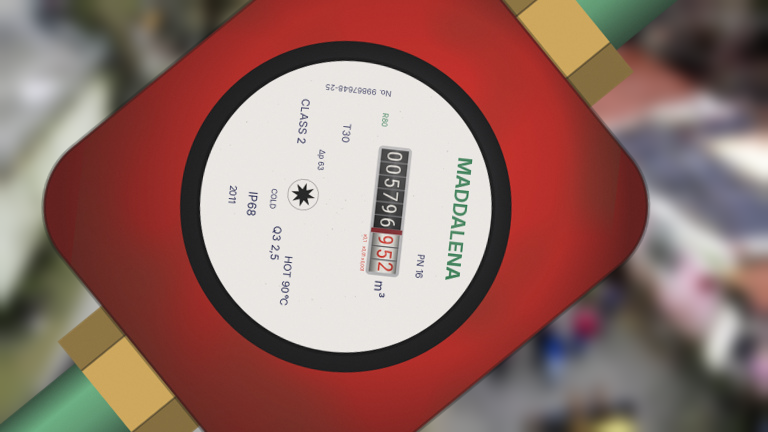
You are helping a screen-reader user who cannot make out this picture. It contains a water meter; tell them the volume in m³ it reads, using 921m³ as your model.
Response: 5796.952m³
